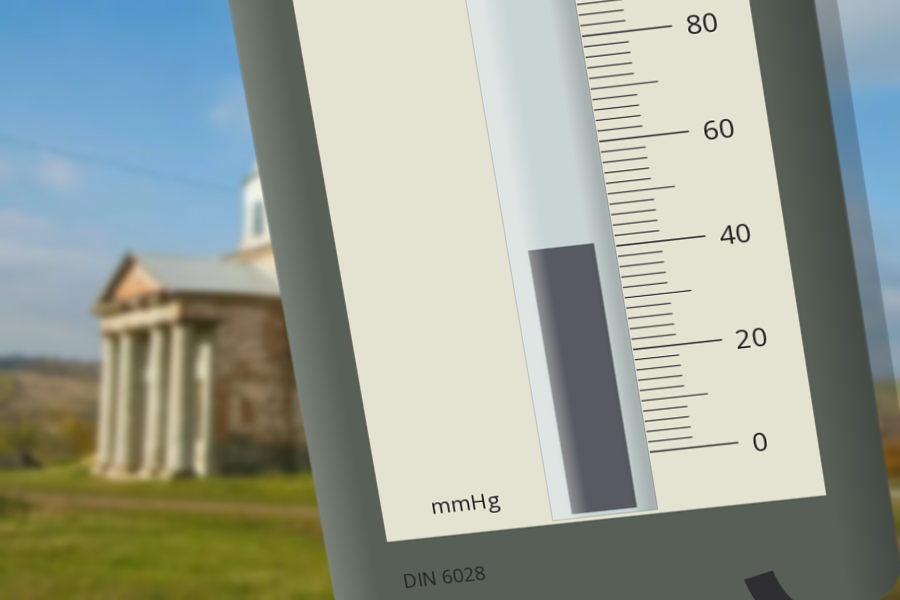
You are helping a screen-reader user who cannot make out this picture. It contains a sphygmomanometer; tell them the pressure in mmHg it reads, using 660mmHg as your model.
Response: 41mmHg
